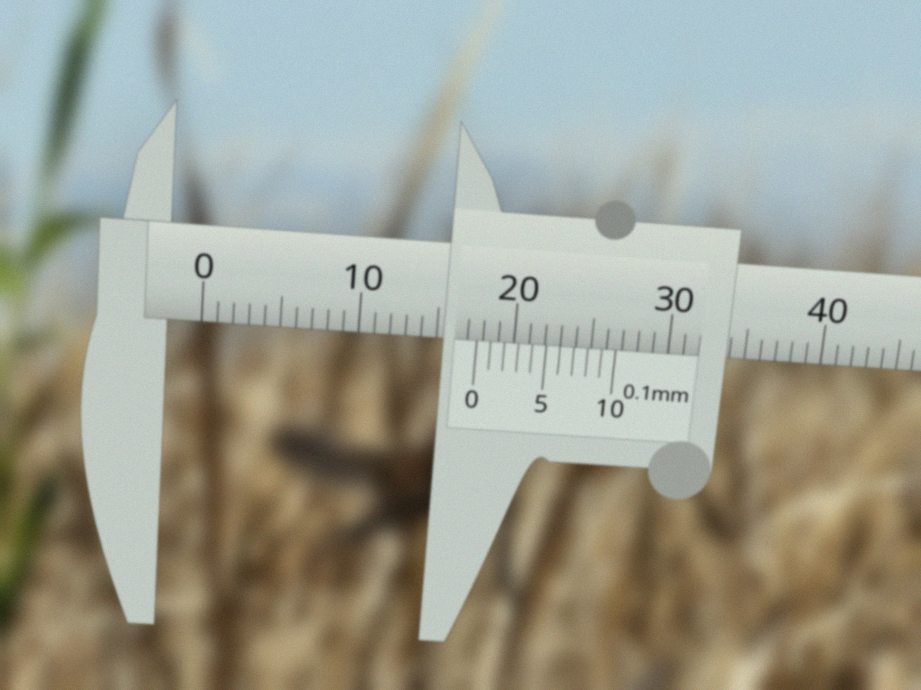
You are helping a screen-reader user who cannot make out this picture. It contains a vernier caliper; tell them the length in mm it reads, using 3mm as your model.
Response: 17.6mm
